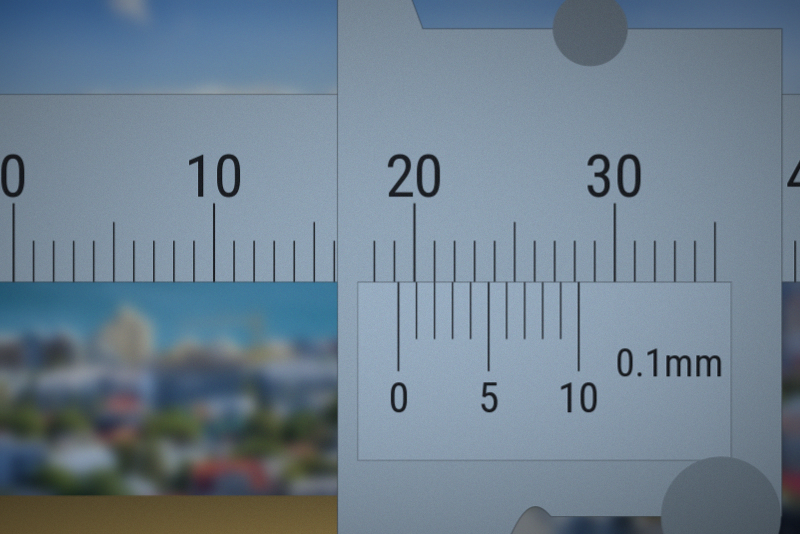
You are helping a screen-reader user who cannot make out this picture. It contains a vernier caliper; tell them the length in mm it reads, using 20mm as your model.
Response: 19.2mm
